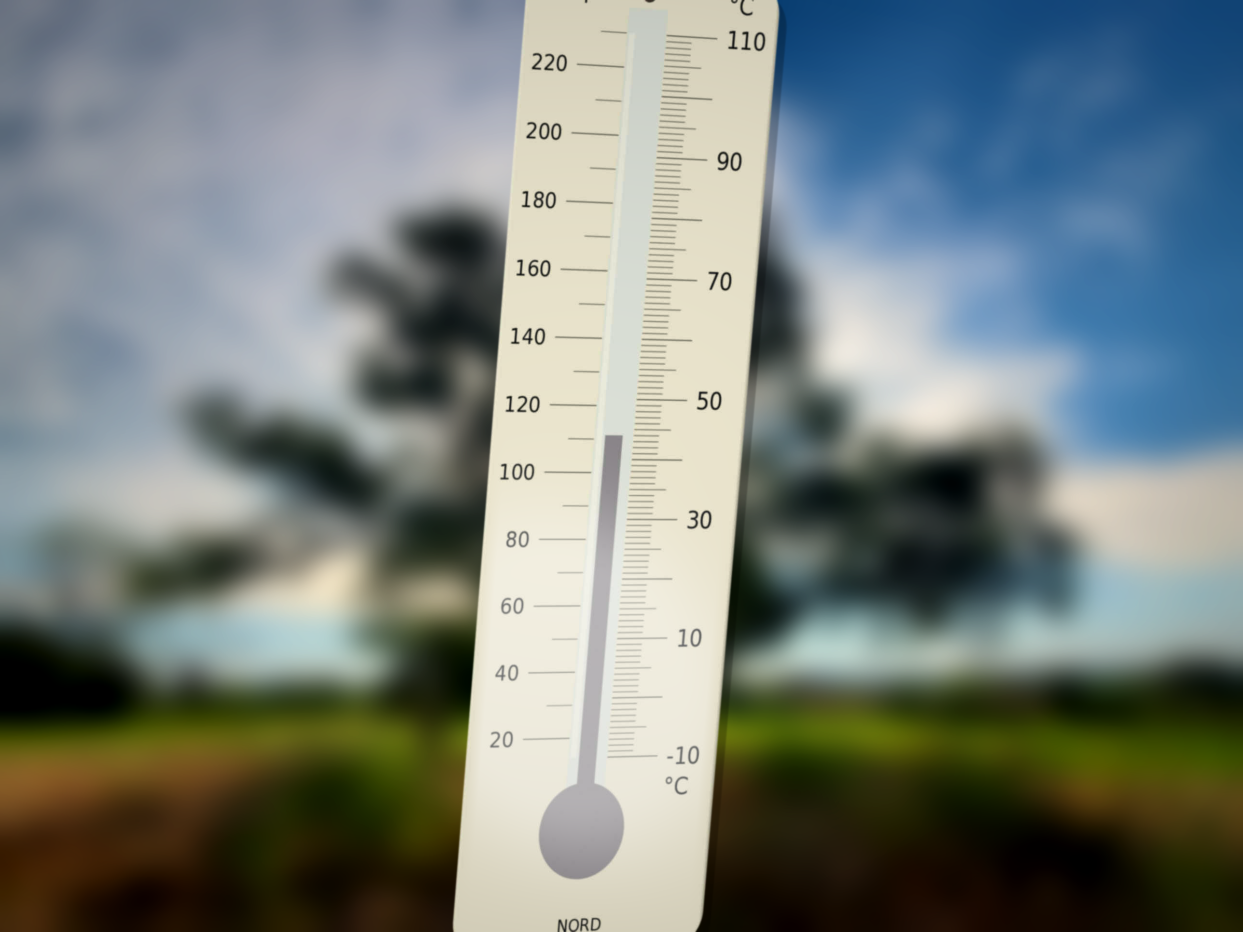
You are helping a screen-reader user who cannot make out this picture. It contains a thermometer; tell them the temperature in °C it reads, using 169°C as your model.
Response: 44°C
